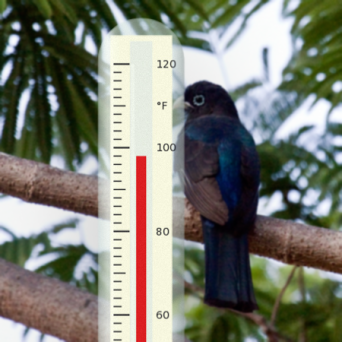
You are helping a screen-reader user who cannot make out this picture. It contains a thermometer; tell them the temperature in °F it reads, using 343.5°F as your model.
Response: 98°F
